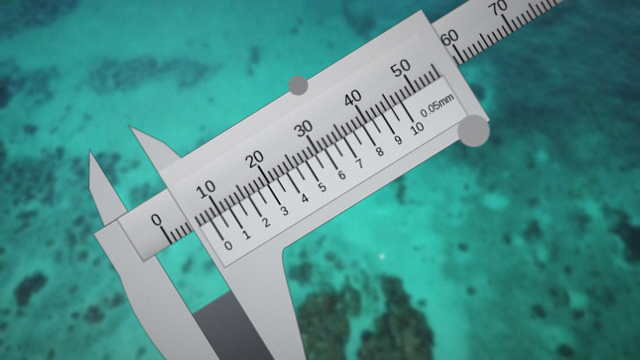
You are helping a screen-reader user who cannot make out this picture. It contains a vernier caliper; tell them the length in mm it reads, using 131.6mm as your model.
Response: 8.0mm
